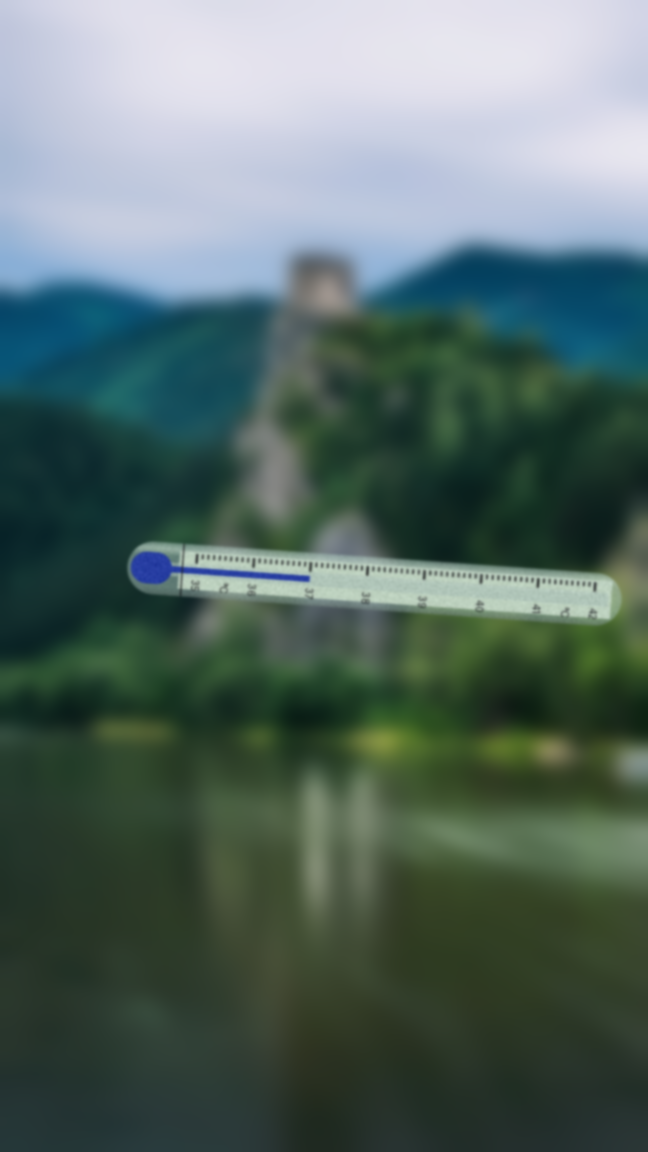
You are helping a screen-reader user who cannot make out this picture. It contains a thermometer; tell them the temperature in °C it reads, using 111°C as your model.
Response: 37°C
